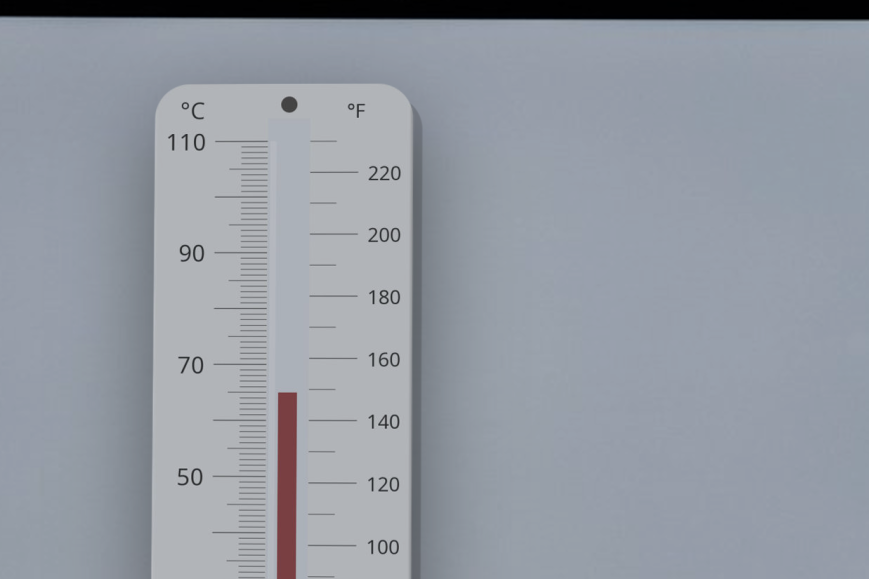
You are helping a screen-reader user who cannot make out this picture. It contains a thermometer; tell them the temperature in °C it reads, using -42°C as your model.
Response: 65°C
